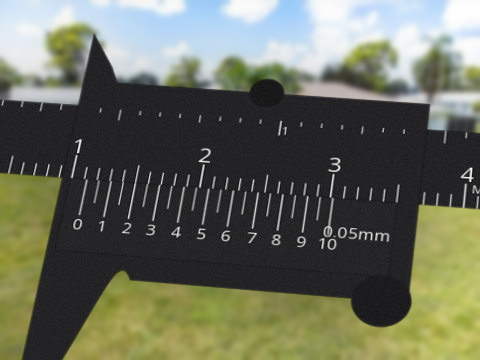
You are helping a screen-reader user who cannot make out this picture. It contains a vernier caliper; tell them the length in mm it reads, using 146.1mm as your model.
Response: 11.2mm
